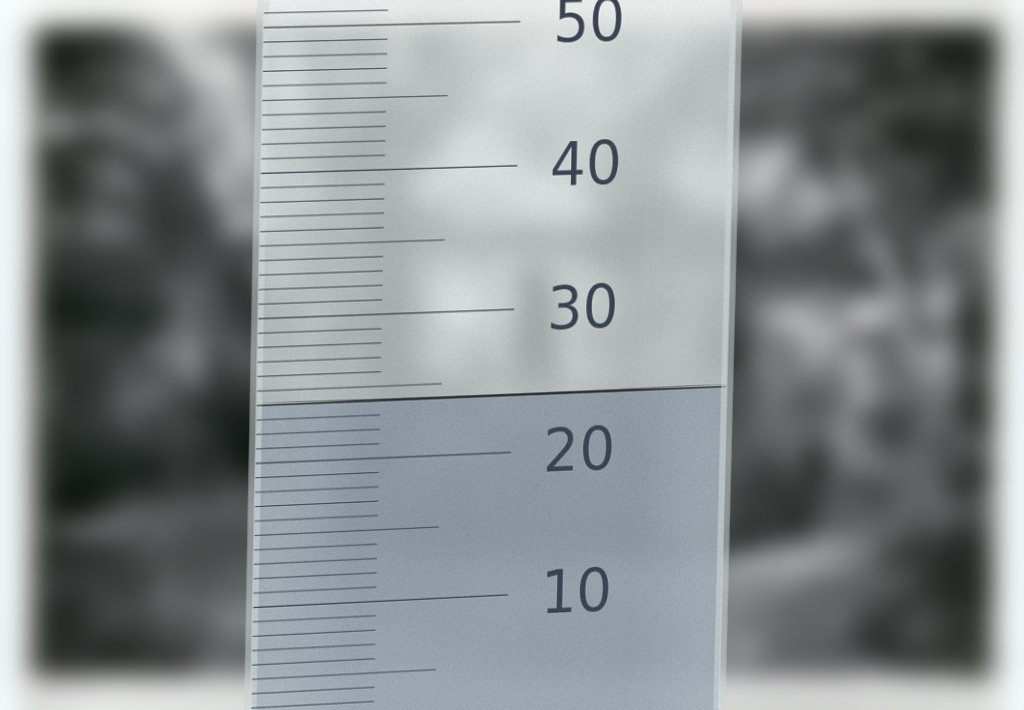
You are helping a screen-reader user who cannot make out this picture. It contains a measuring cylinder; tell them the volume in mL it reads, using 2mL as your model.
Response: 24mL
